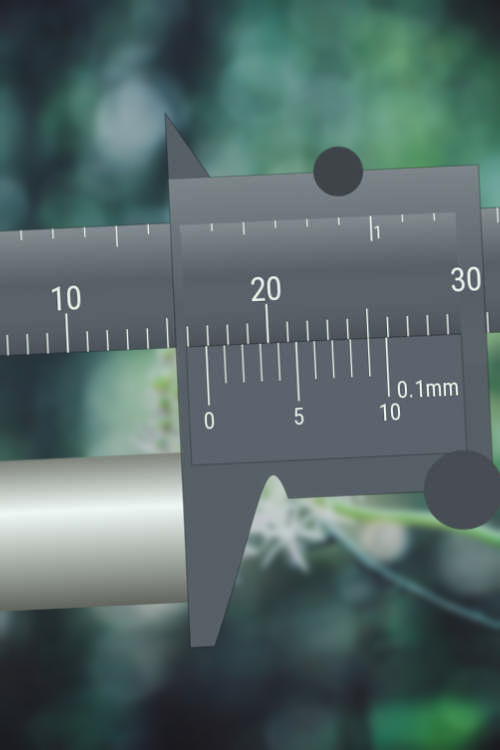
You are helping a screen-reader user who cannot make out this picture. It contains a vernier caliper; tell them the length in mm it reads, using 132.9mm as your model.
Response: 16.9mm
